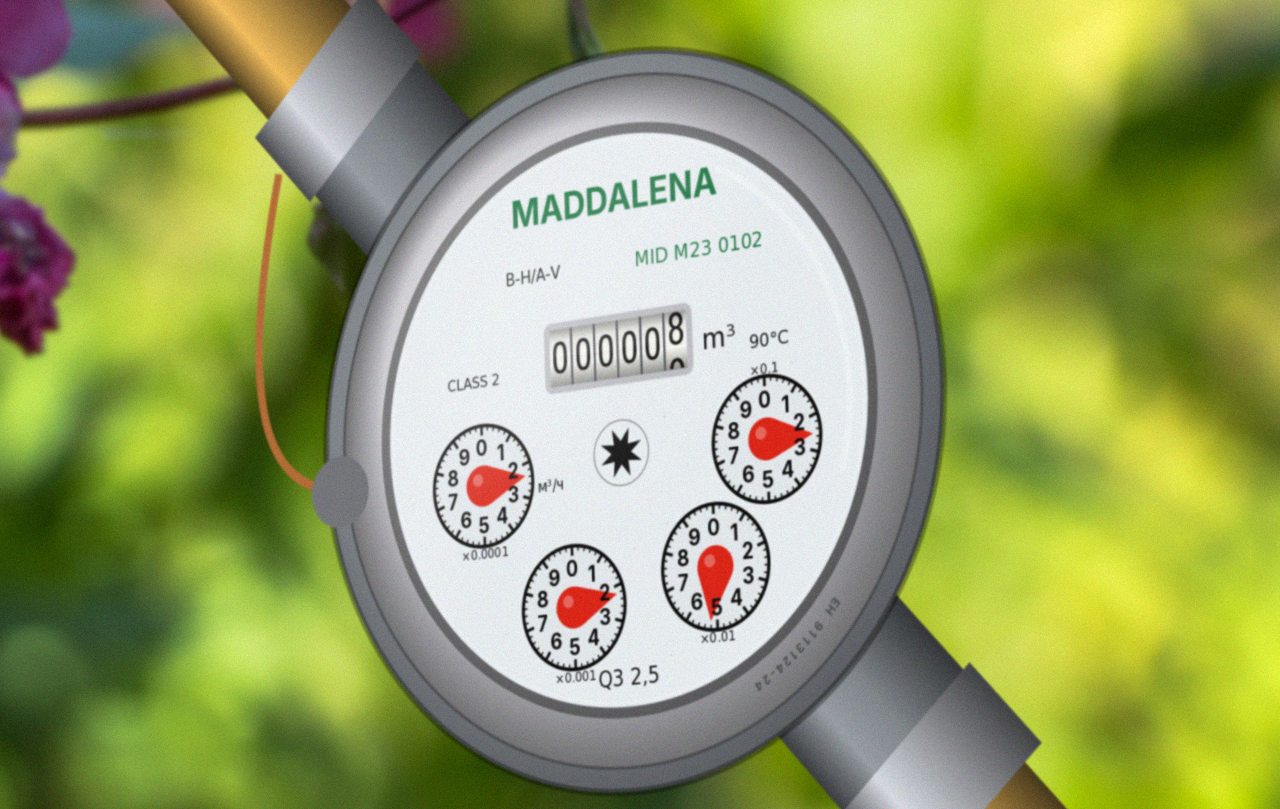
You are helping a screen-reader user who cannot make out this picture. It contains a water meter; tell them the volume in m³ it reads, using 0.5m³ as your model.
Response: 8.2522m³
